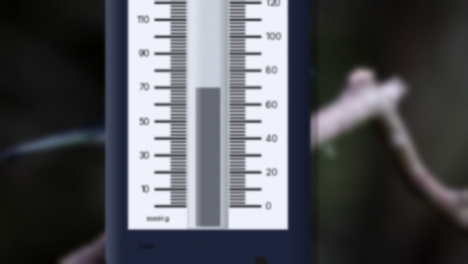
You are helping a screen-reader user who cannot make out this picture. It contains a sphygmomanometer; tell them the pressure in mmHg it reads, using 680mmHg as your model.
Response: 70mmHg
